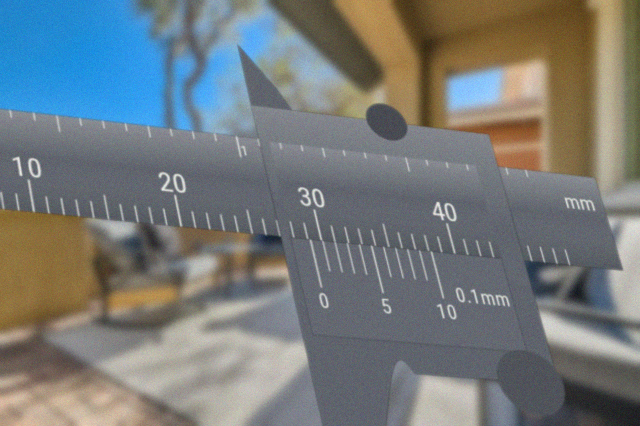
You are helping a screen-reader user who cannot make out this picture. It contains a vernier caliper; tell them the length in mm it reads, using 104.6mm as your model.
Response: 29.2mm
